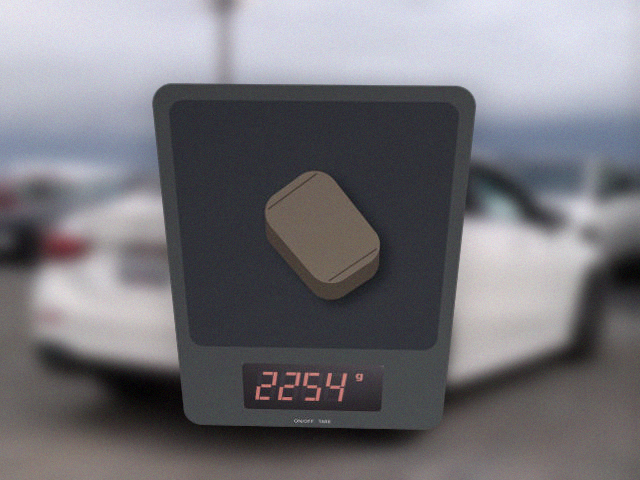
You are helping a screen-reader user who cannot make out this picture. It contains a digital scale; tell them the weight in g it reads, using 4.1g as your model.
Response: 2254g
